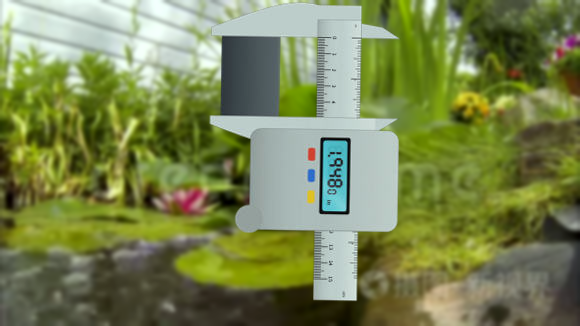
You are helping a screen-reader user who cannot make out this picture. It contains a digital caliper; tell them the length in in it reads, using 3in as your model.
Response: 1.9480in
